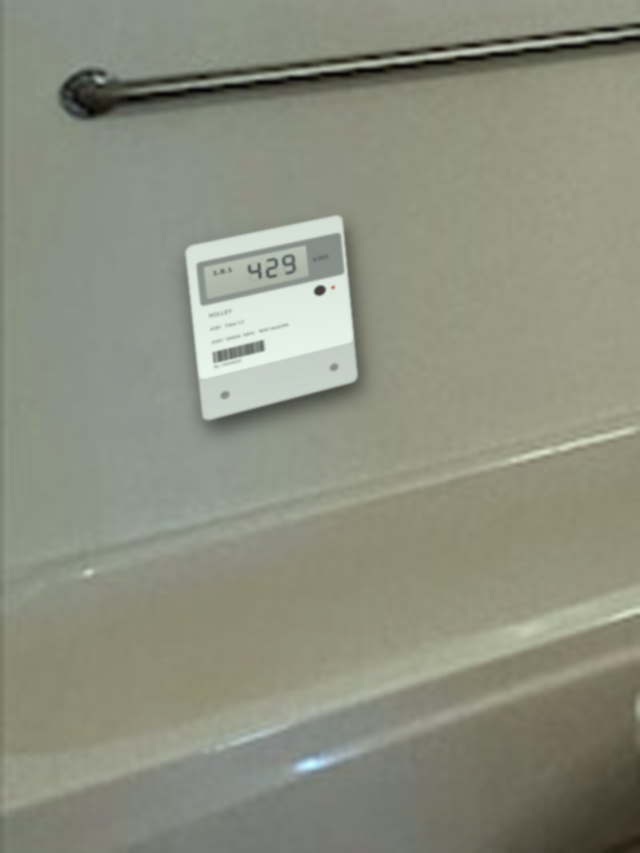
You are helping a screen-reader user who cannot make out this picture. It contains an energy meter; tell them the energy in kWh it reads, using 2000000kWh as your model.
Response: 429kWh
